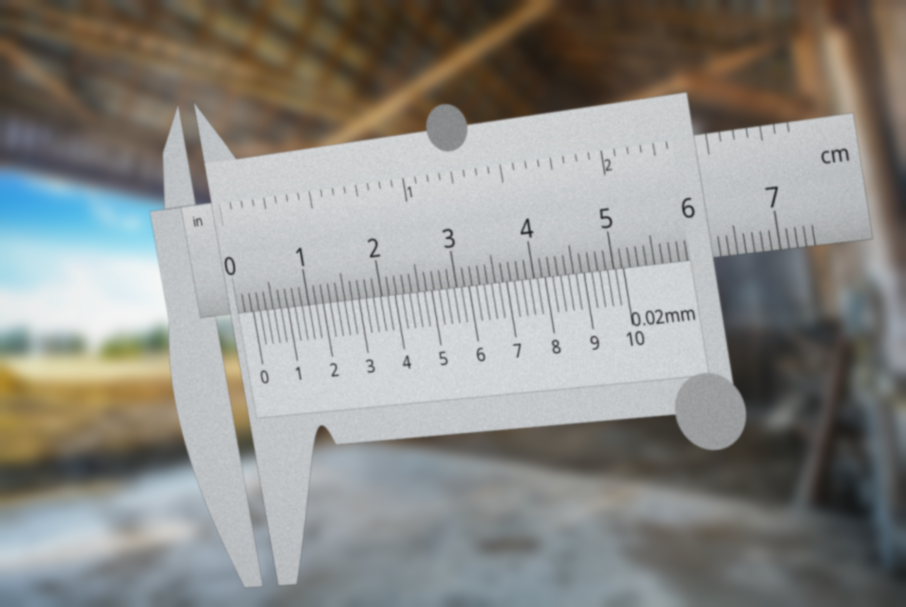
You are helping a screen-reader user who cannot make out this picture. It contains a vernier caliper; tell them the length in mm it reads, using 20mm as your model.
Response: 2.2mm
